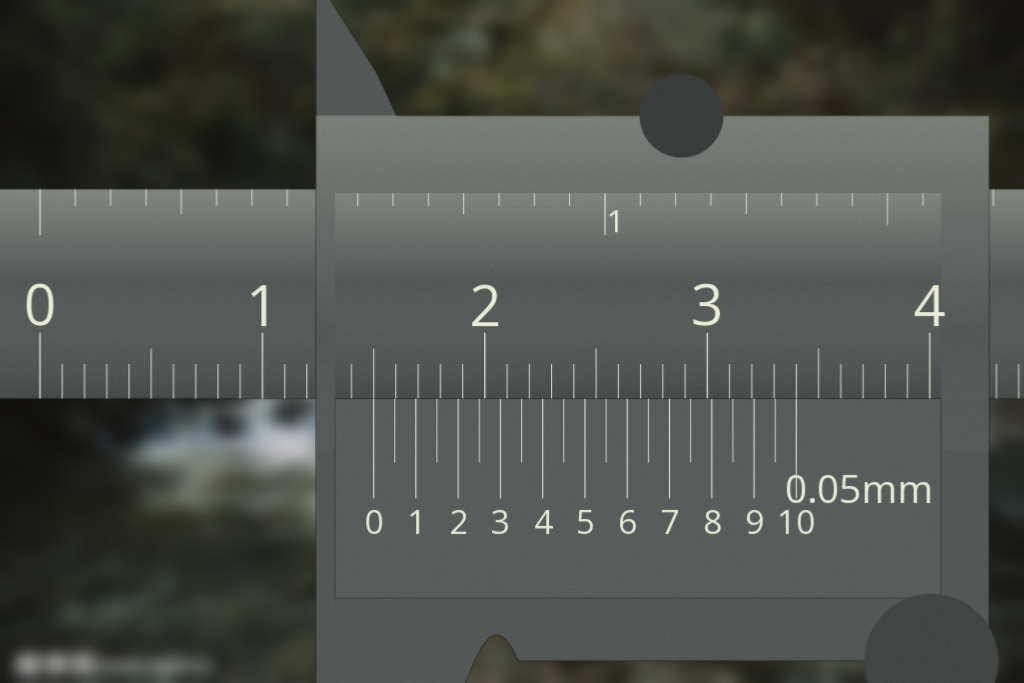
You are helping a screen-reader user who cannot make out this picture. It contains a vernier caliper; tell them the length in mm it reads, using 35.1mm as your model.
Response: 15.0mm
